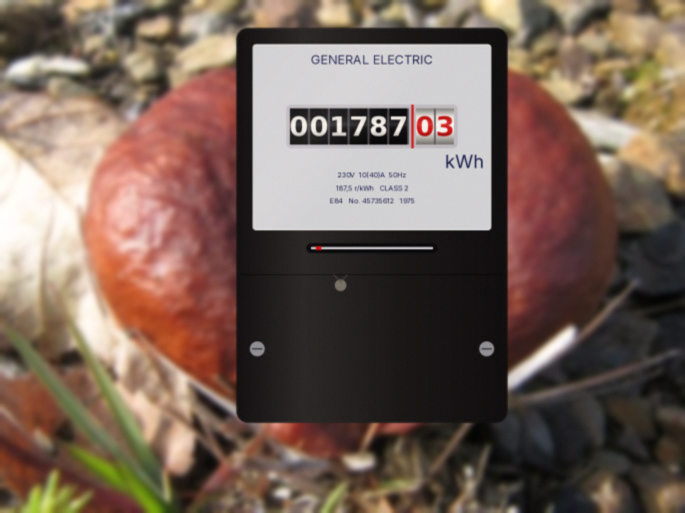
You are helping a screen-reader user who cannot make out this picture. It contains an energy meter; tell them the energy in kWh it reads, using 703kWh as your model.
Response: 1787.03kWh
